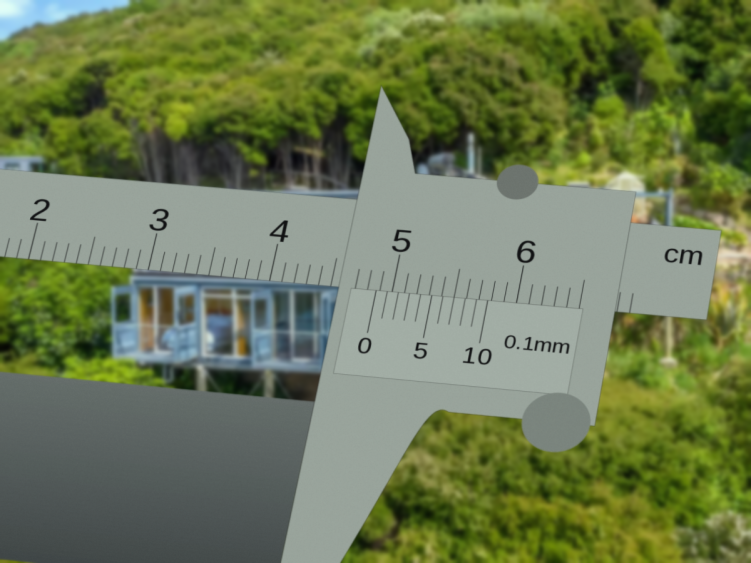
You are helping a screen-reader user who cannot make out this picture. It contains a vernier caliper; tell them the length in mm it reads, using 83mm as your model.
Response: 48.7mm
